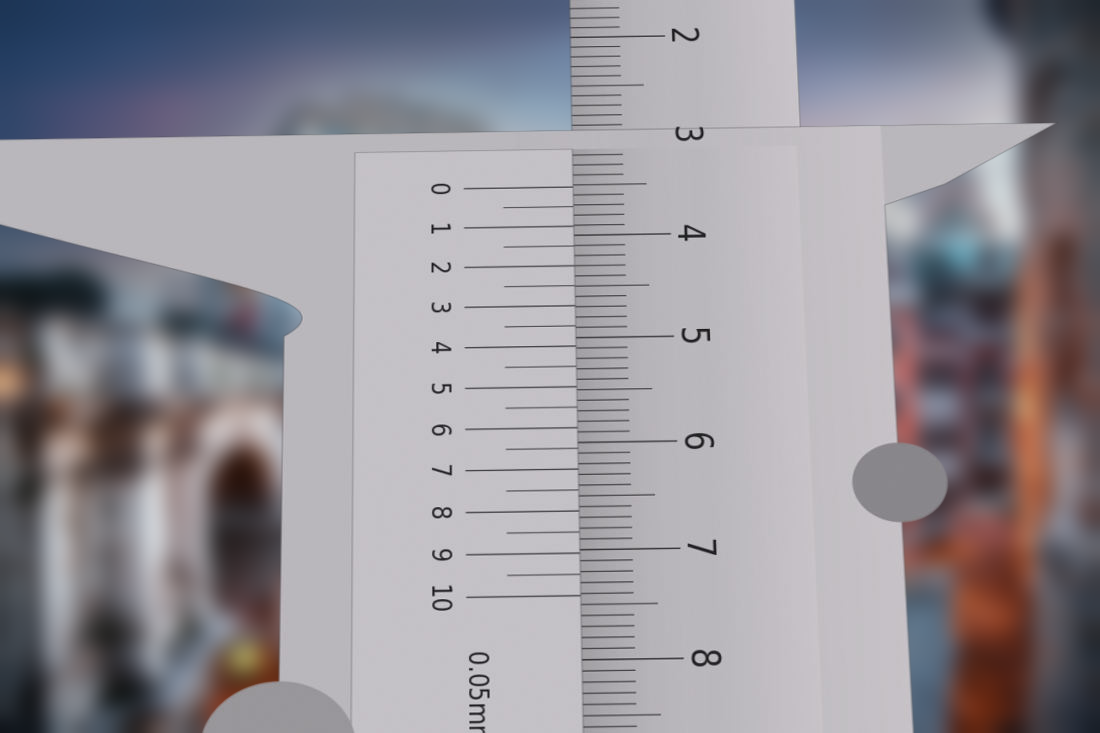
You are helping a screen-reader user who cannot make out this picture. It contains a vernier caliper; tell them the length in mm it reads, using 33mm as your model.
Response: 35.2mm
